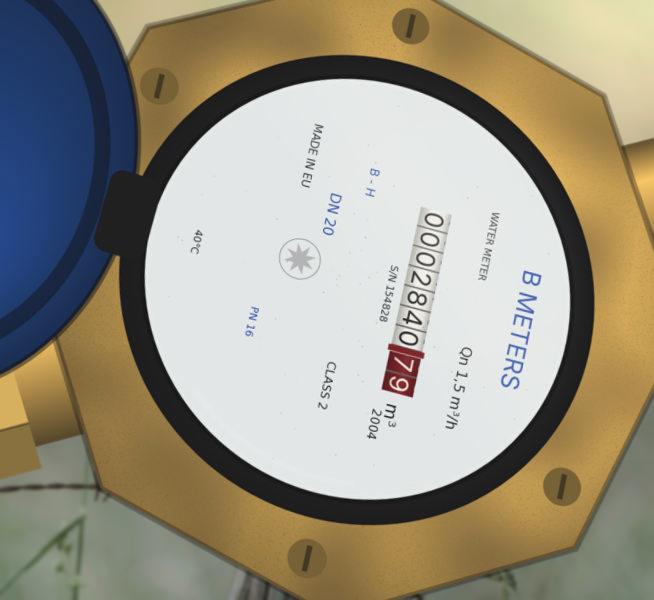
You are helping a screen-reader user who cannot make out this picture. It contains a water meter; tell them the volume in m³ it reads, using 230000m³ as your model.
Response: 2840.79m³
